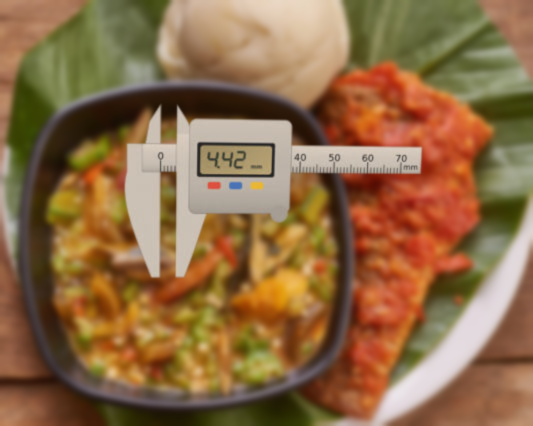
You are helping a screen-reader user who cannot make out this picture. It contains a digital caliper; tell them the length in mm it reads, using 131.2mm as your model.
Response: 4.42mm
